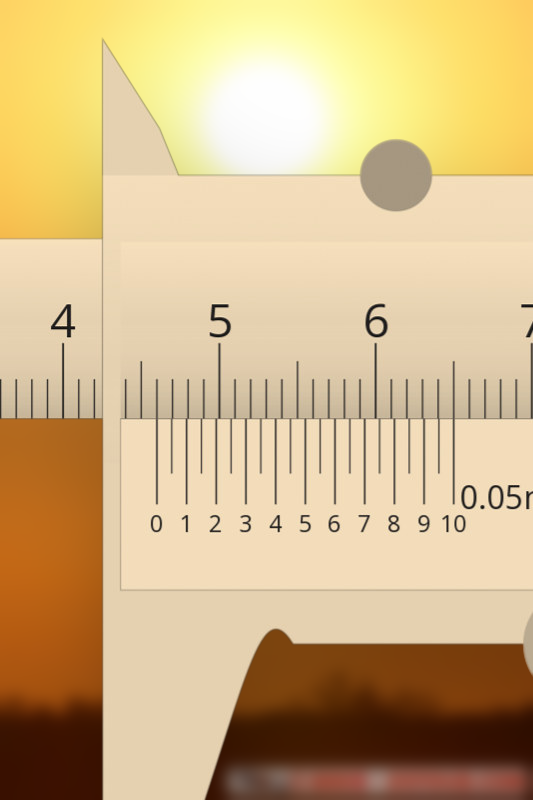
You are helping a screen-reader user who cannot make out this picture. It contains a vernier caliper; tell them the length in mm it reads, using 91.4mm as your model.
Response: 46.0mm
